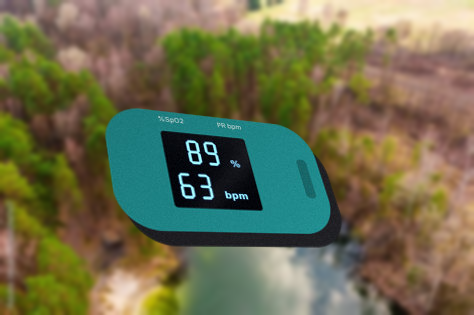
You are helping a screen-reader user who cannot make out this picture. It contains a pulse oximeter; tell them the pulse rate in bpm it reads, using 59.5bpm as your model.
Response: 63bpm
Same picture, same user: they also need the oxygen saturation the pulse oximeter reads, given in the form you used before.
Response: 89%
